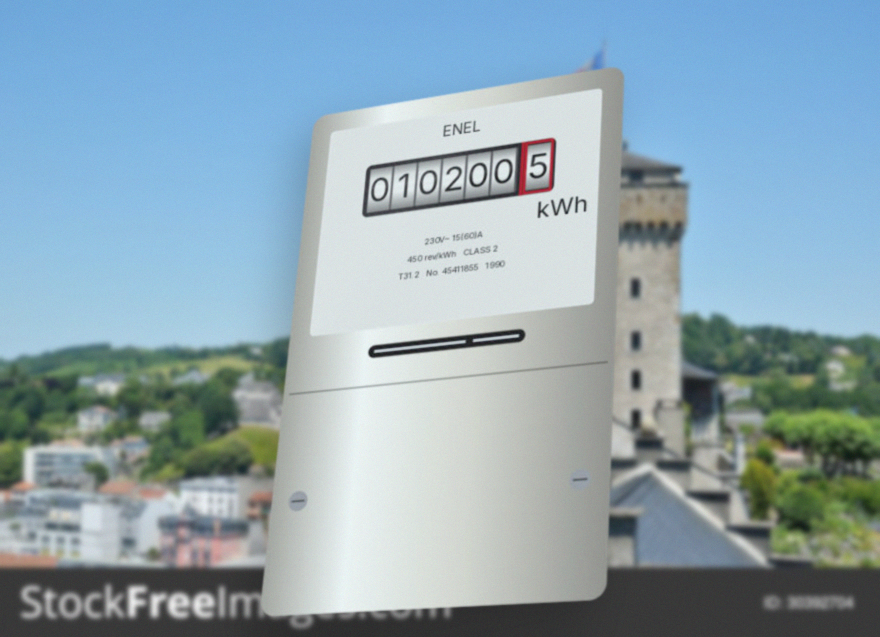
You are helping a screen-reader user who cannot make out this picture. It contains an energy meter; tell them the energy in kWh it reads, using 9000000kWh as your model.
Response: 10200.5kWh
